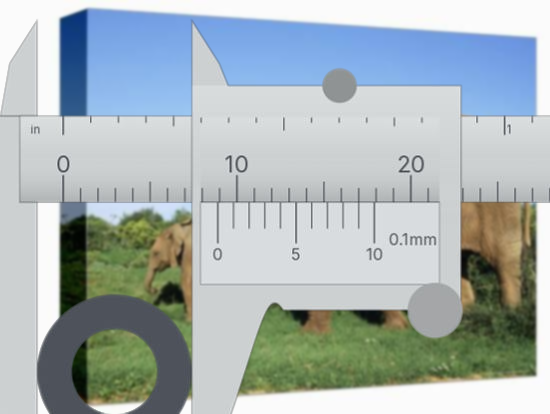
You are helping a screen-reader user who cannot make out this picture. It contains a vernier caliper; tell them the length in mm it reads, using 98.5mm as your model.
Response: 8.9mm
